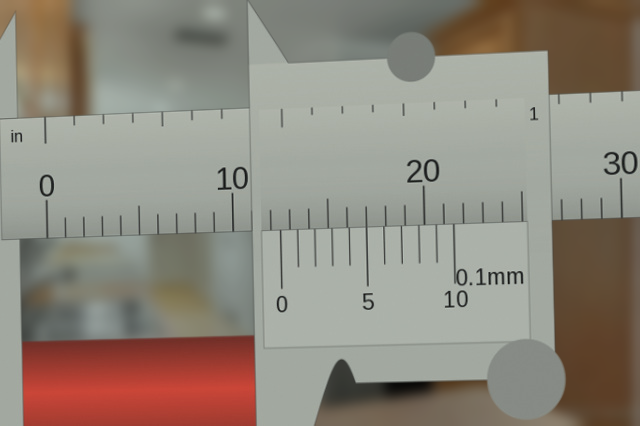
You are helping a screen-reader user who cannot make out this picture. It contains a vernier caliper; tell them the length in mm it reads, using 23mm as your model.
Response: 12.5mm
